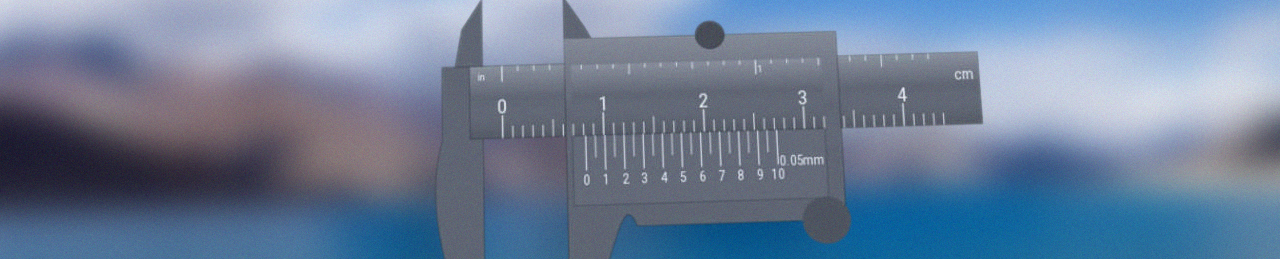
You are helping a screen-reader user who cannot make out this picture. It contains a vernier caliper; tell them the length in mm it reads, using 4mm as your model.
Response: 8.2mm
